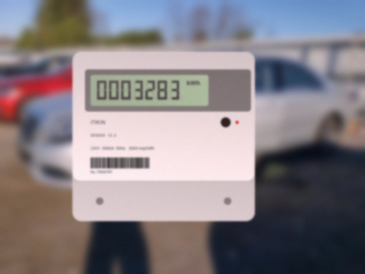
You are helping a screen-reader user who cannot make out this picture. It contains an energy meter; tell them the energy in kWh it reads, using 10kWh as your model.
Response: 3283kWh
